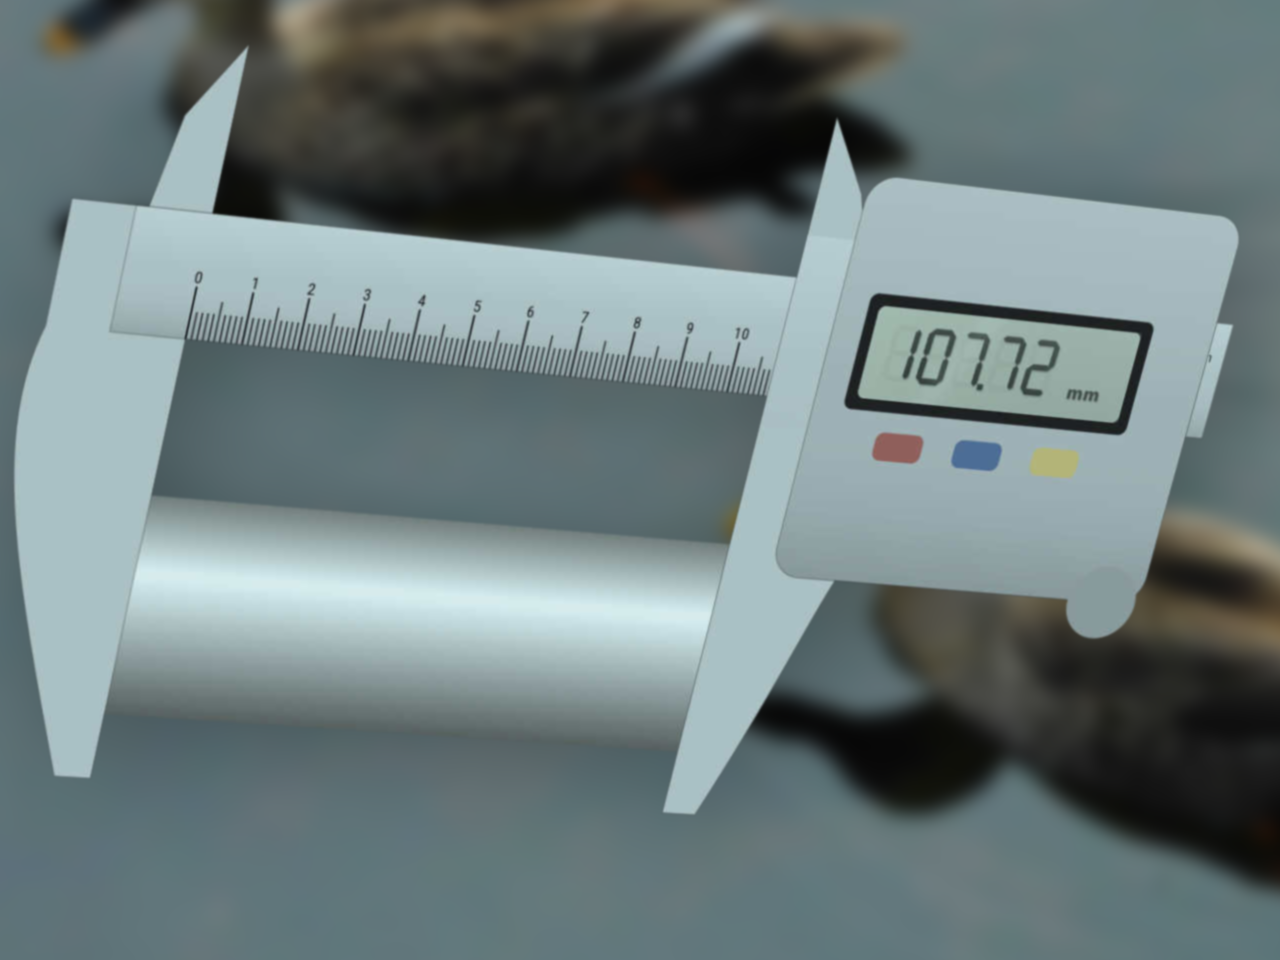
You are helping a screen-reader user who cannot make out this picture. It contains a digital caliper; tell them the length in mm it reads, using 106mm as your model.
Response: 107.72mm
